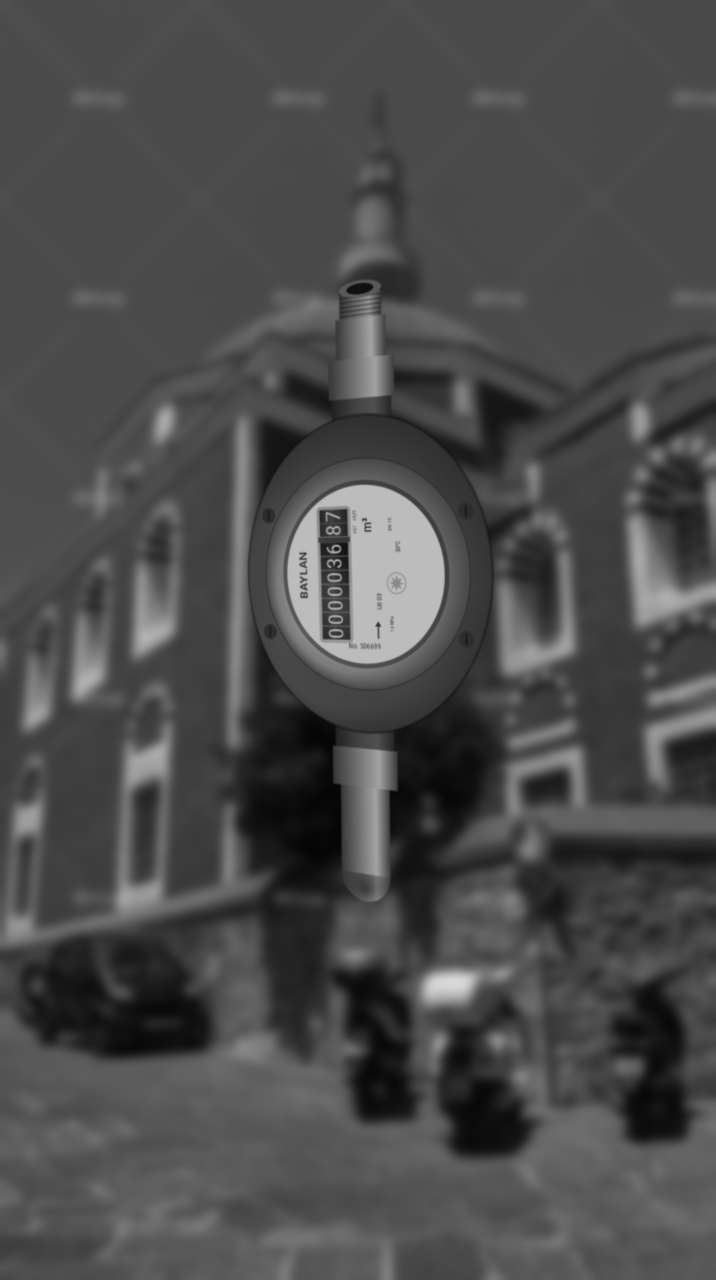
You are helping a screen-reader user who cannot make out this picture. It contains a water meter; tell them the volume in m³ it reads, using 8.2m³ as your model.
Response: 36.87m³
